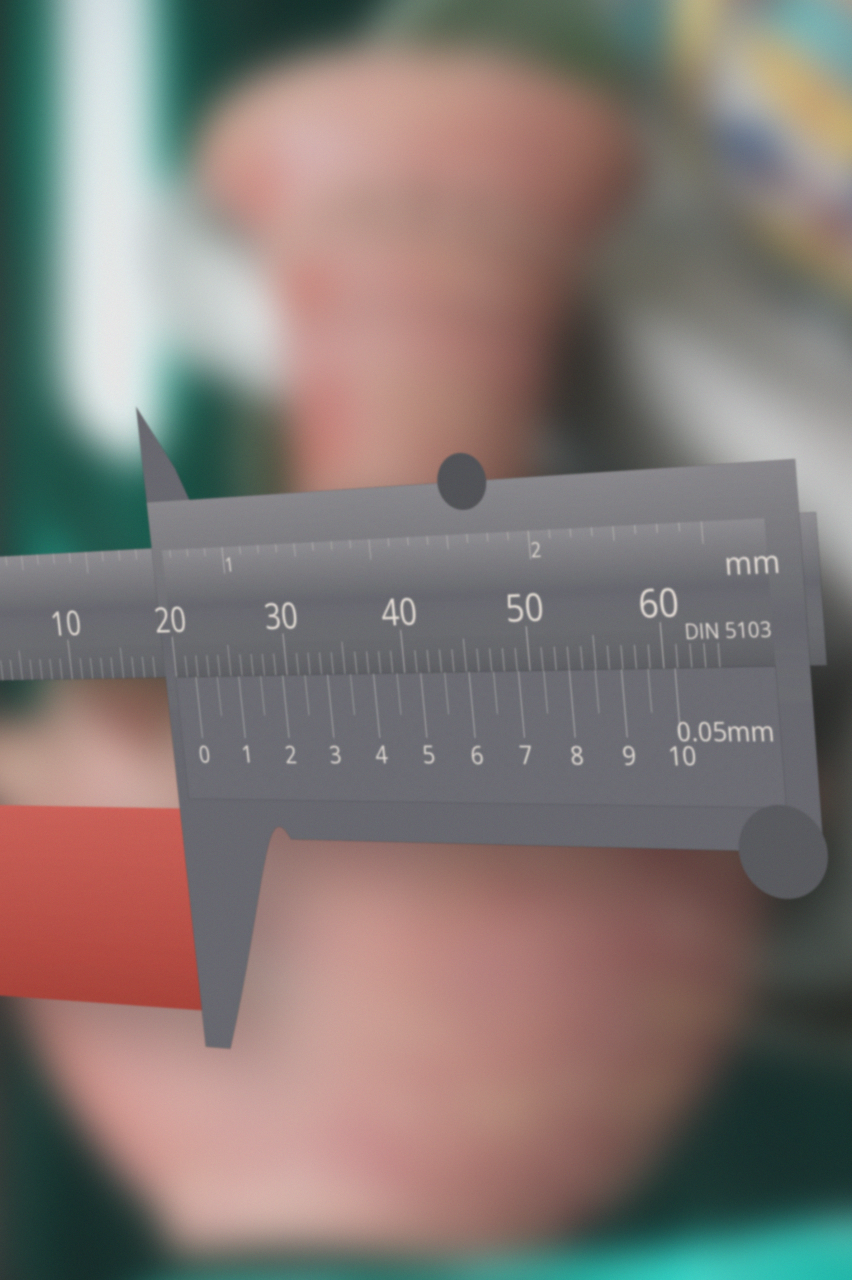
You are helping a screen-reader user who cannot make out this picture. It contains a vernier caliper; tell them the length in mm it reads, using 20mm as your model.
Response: 21.8mm
